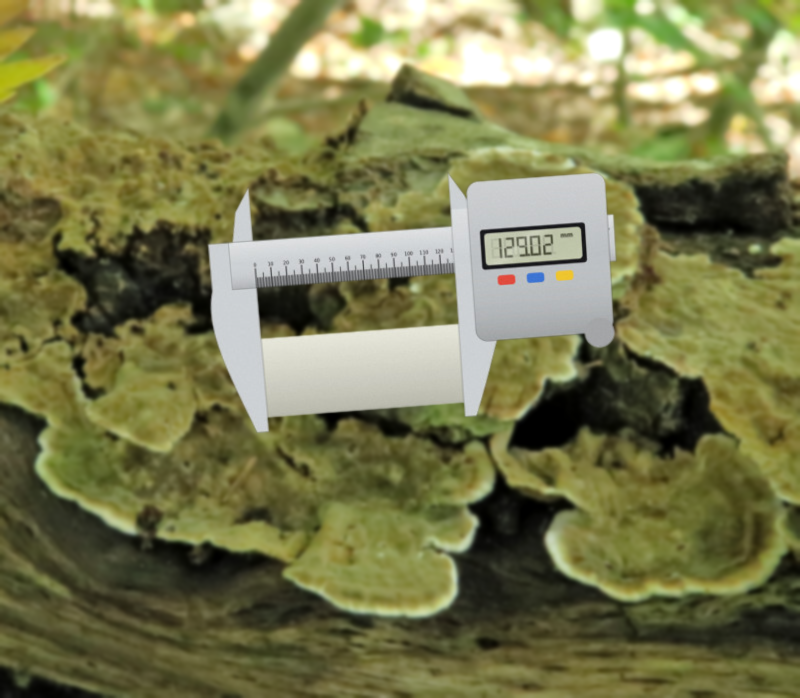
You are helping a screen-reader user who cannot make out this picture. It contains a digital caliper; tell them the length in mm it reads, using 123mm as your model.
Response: 129.02mm
